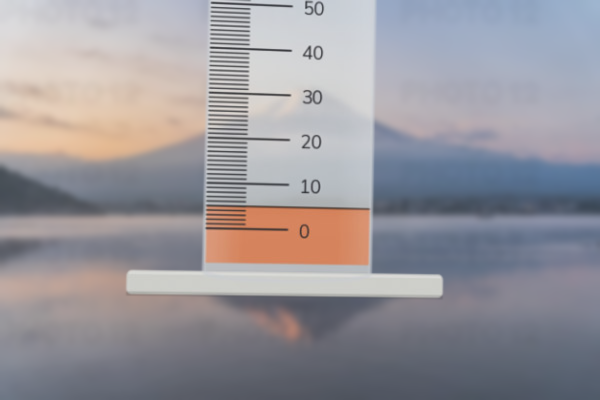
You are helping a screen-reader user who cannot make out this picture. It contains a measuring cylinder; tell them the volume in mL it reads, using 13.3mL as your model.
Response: 5mL
